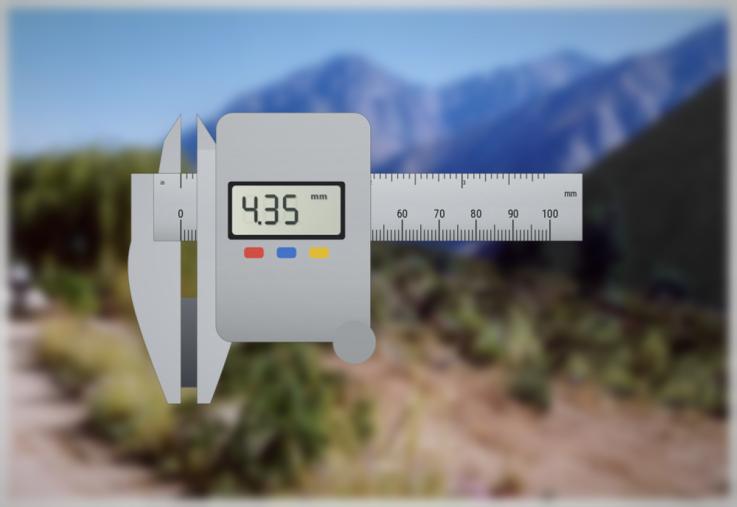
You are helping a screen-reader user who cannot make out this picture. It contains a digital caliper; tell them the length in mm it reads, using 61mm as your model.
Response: 4.35mm
